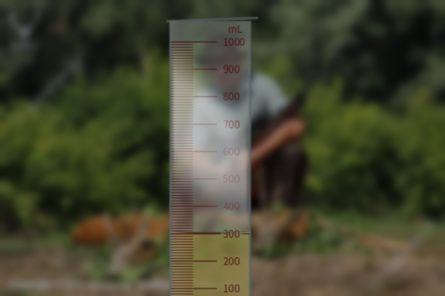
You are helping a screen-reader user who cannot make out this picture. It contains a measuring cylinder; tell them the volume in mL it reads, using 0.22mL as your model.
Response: 300mL
